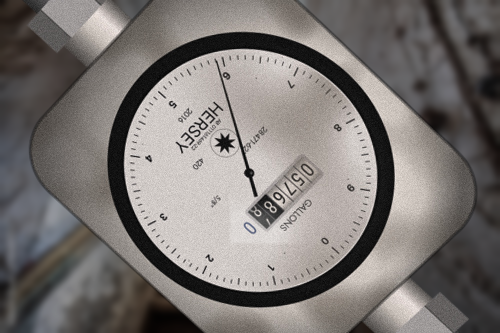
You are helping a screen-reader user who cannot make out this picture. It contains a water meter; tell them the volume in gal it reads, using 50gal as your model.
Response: 576875.9gal
